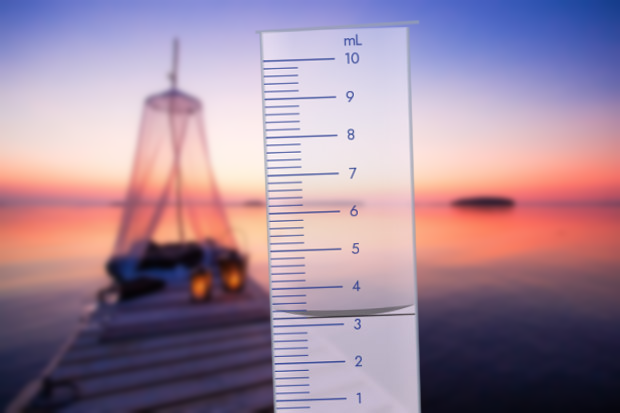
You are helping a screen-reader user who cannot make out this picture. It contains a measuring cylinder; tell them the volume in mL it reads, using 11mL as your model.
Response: 3.2mL
